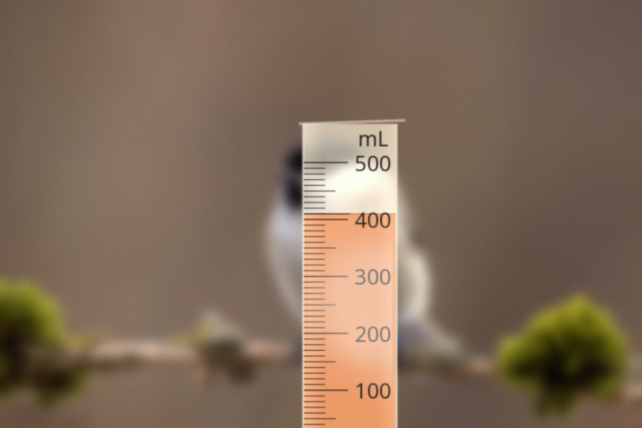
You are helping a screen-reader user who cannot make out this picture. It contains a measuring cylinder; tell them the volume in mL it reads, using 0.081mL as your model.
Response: 410mL
